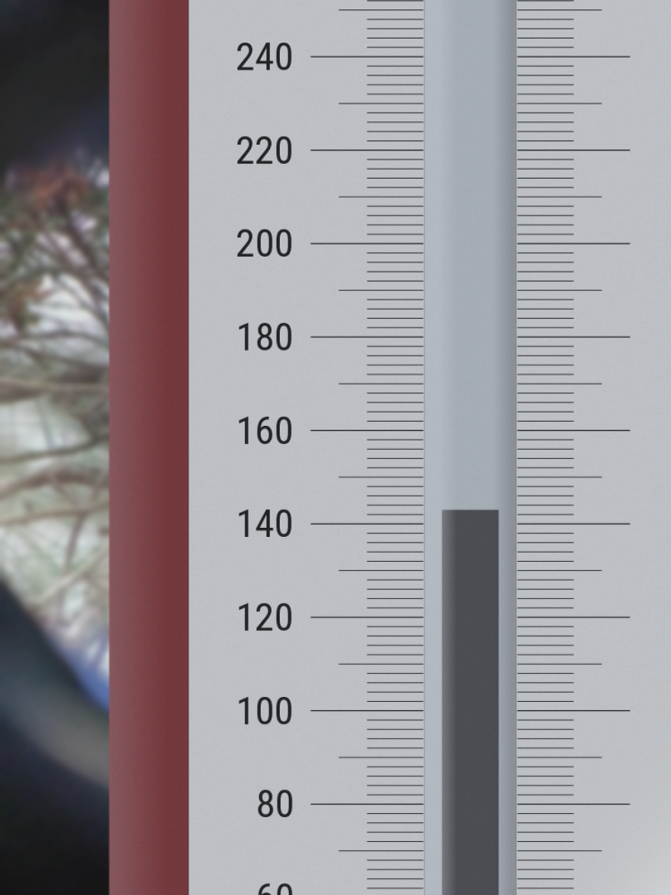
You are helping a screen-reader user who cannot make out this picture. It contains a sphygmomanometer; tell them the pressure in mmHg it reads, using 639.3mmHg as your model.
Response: 143mmHg
